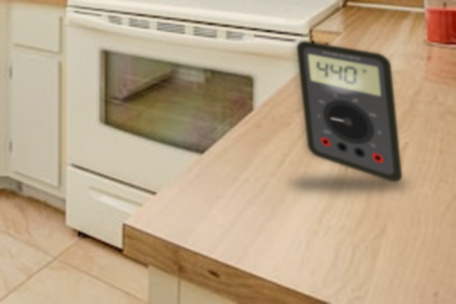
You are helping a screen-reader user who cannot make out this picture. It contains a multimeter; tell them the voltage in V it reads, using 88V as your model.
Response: 440V
